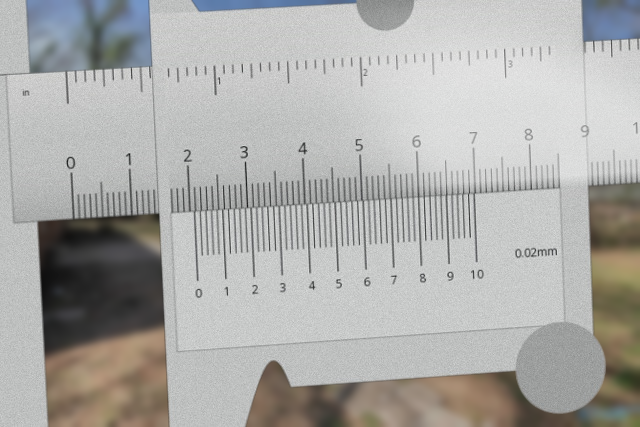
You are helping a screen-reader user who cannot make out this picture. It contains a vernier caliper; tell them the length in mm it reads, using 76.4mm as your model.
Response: 20.8mm
